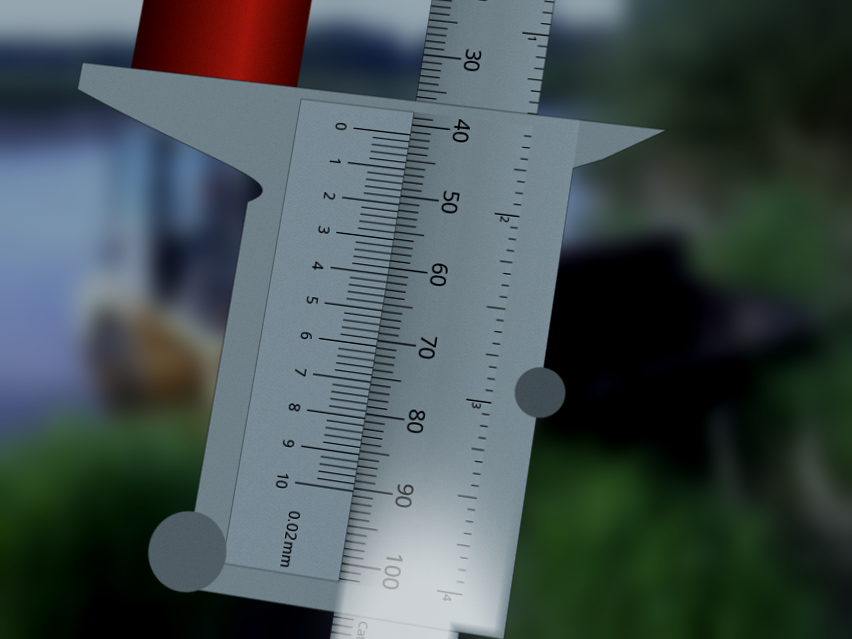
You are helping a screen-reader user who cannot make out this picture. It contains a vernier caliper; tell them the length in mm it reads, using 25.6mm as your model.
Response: 41.4mm
